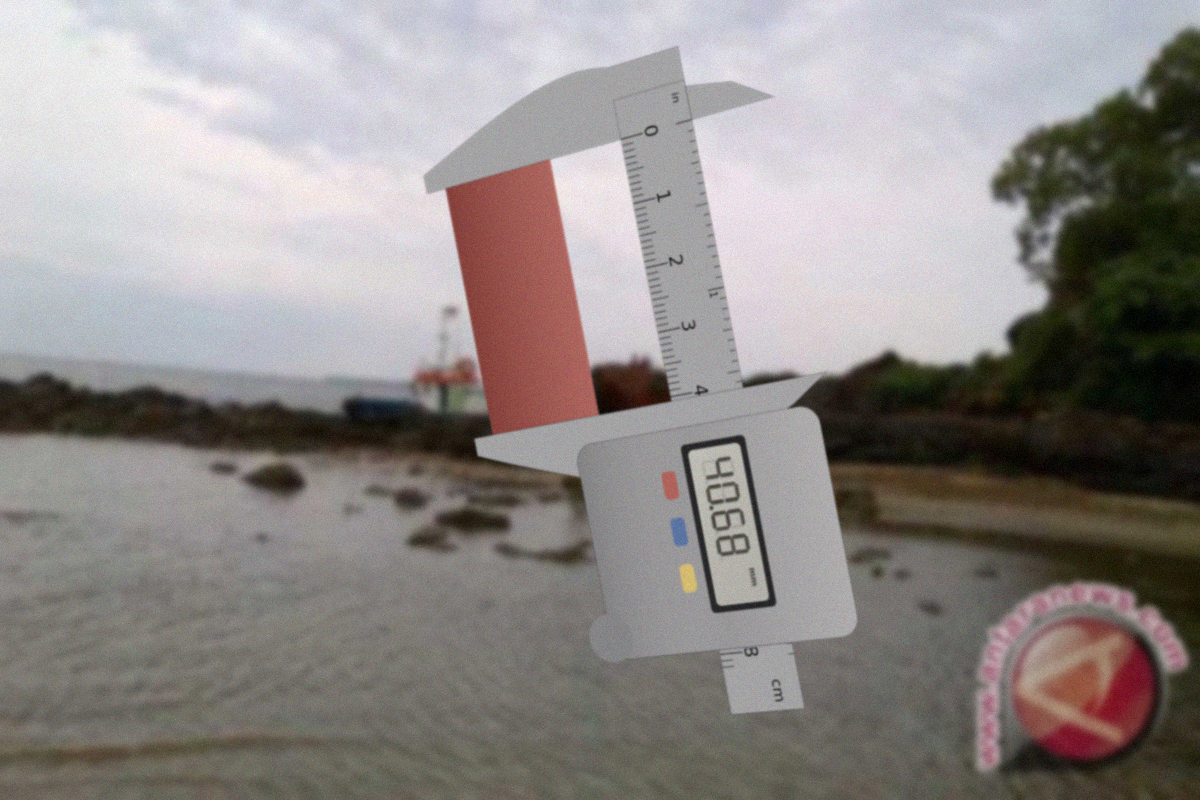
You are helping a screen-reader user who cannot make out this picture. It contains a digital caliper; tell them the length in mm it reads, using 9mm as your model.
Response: 40.68mm
